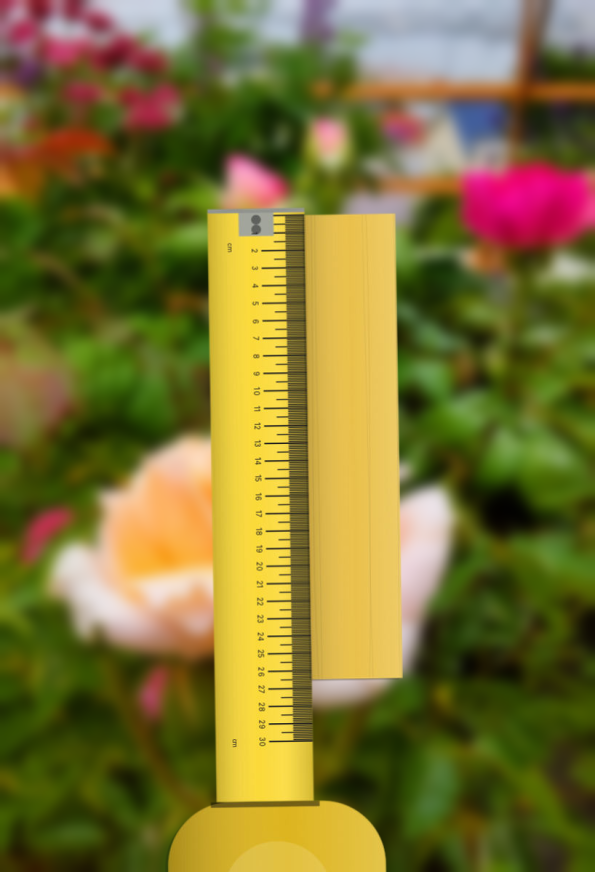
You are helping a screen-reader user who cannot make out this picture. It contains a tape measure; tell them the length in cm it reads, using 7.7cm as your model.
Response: 26.5cm
